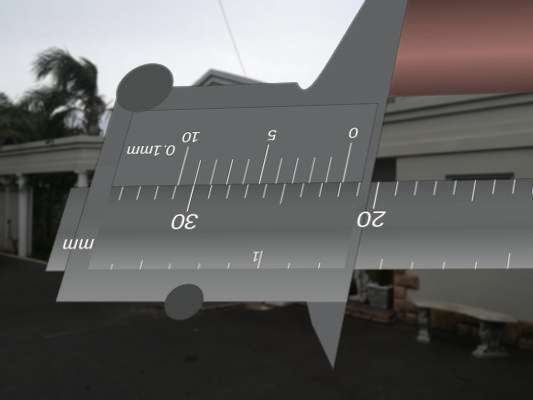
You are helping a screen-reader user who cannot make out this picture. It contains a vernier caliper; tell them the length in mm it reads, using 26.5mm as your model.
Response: 21.9mm
